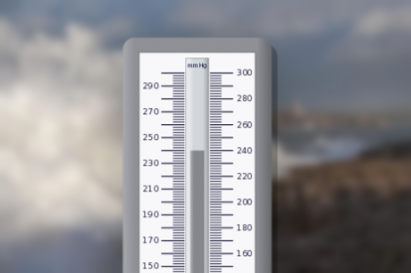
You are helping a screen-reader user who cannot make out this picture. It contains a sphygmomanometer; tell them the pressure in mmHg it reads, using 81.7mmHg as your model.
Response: 240mmHg
